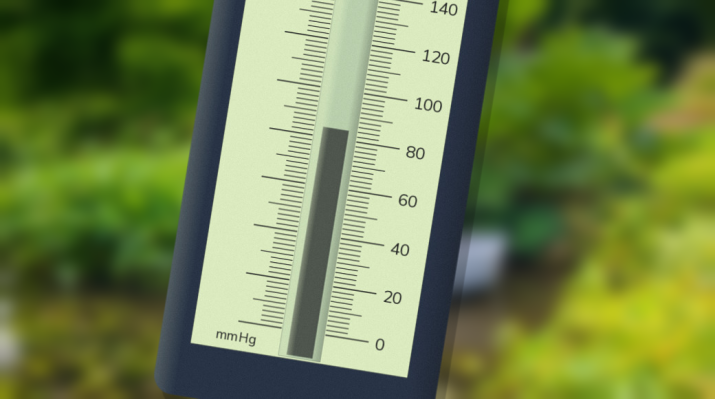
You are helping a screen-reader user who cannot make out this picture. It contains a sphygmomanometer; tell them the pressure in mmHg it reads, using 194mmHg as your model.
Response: 84mmHg
